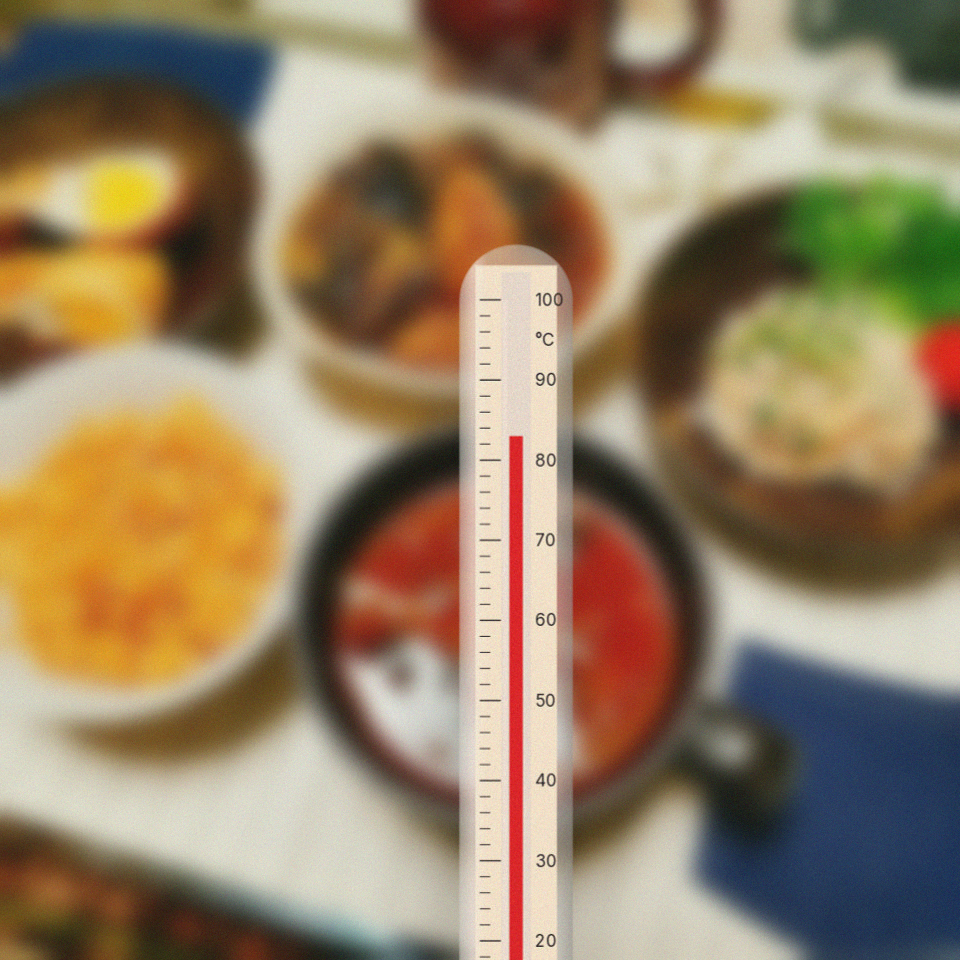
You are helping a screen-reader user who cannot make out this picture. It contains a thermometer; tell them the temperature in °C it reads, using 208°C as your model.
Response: 83°C
